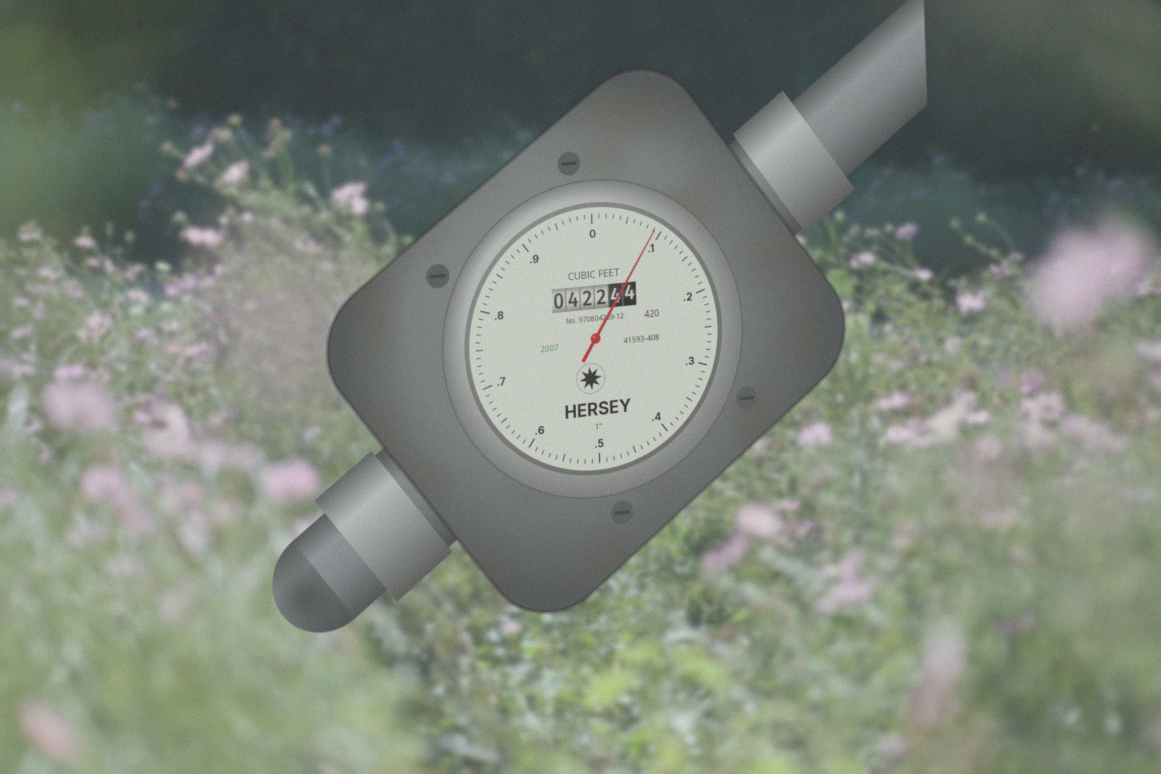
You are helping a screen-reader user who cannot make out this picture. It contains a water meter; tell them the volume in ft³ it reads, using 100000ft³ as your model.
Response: 42244.09ft³
